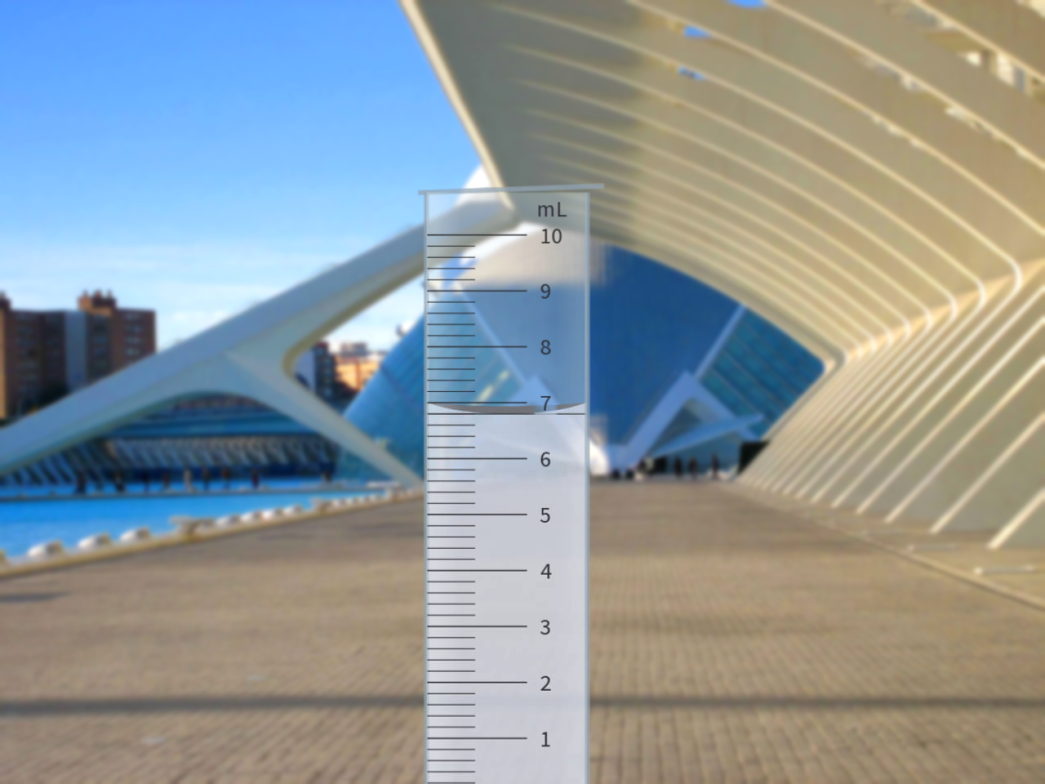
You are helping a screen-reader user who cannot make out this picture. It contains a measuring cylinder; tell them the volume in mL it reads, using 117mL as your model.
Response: 6.8mL
